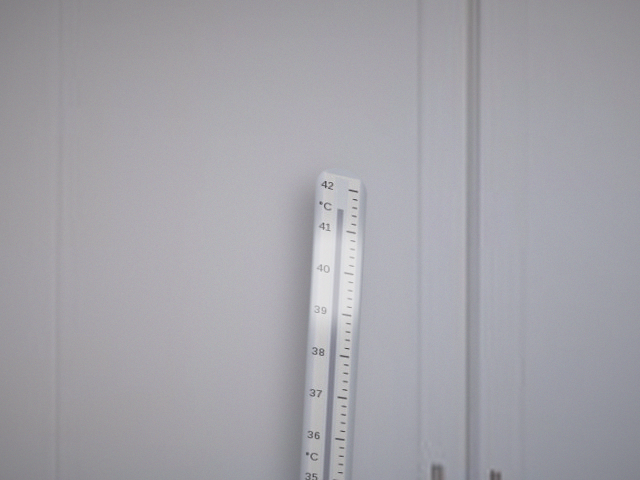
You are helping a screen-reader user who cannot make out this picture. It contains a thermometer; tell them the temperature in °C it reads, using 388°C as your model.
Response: 41.5°C
